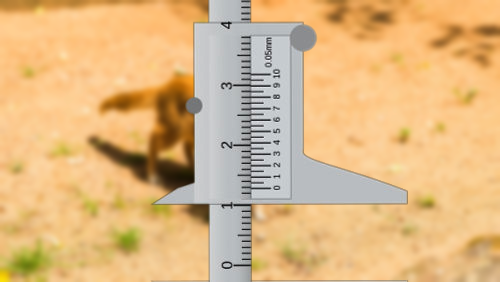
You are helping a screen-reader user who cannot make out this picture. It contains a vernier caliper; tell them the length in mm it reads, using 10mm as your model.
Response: 12.8mm
